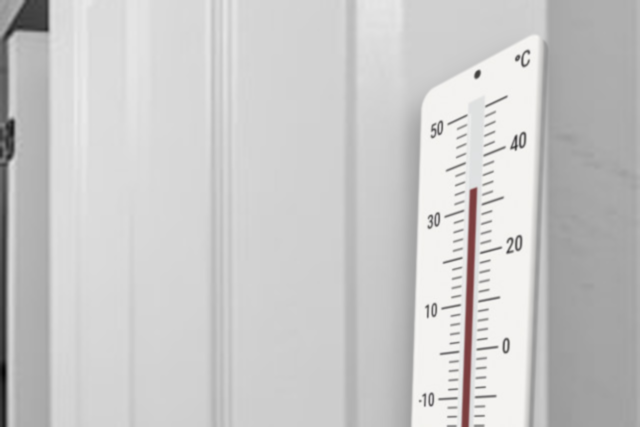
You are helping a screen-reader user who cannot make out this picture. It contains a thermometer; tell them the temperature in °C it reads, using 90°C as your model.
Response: 34°C
